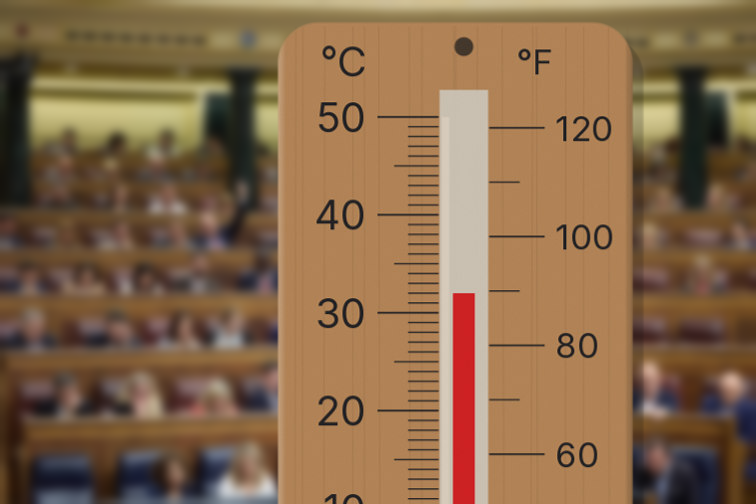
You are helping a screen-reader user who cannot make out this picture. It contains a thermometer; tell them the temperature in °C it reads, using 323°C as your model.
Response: 32°C
